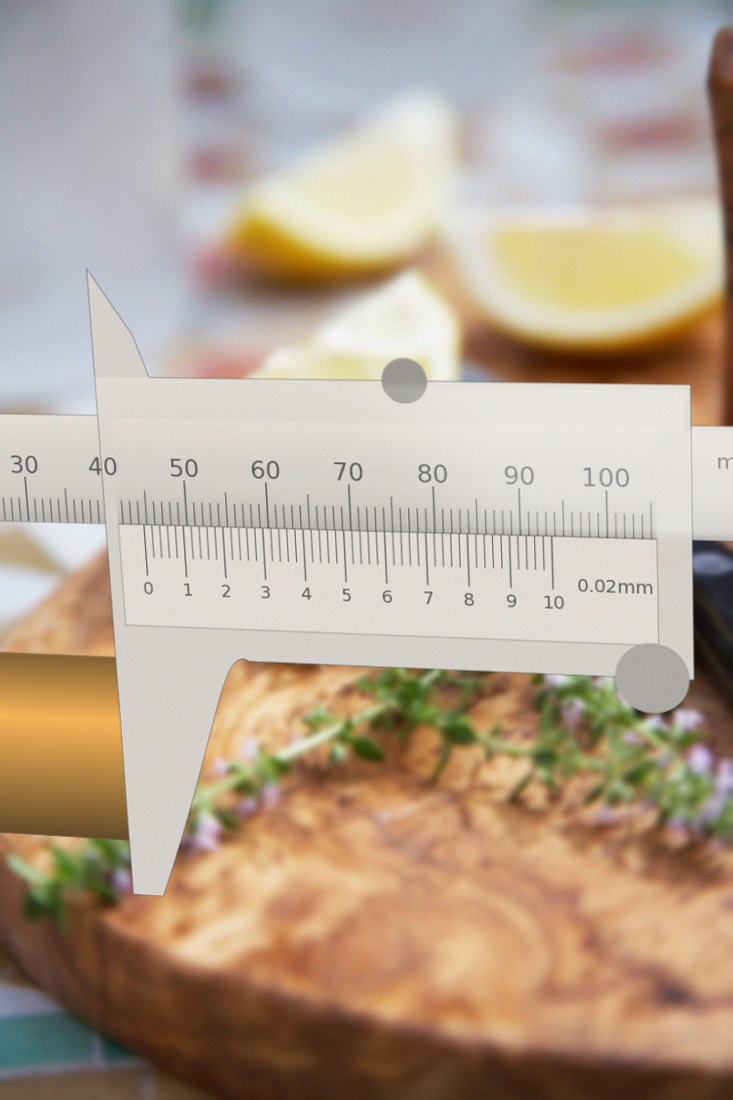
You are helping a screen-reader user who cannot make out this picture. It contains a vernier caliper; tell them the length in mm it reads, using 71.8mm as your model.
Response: 44.6mm
